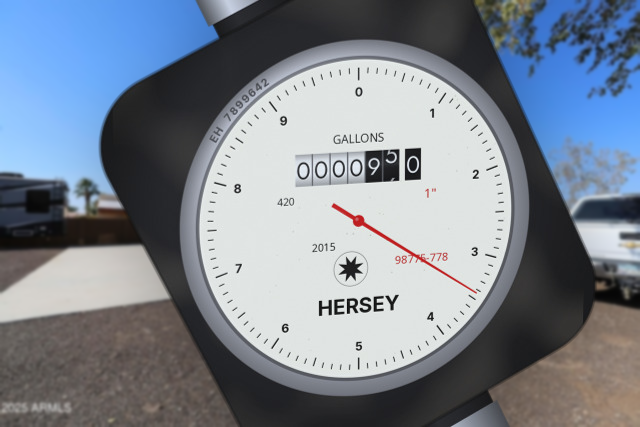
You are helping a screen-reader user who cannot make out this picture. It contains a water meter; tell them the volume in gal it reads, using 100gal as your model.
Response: 953.4gal
